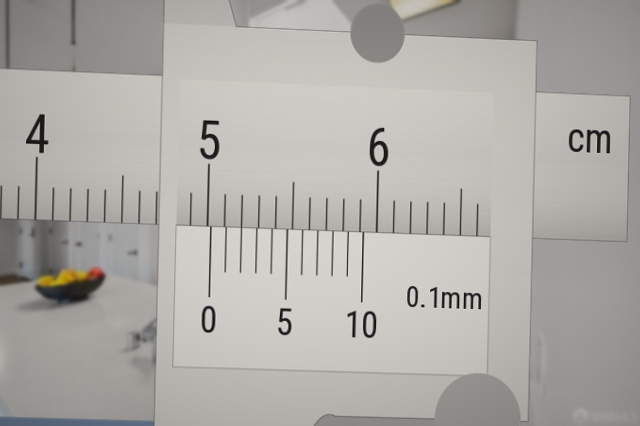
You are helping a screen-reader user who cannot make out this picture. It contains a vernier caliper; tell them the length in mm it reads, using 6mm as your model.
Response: 50.2mm
